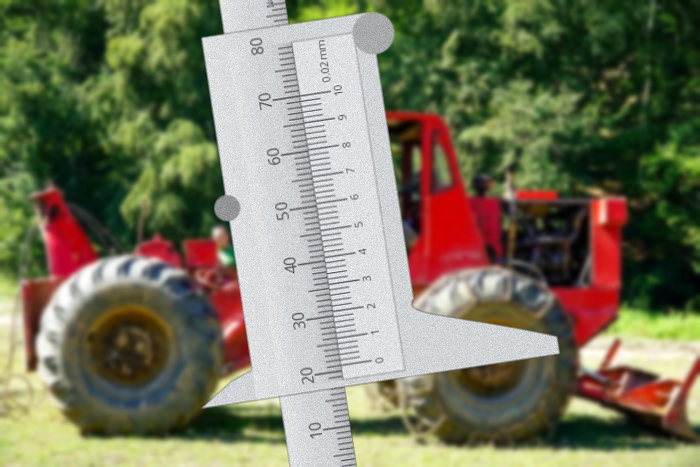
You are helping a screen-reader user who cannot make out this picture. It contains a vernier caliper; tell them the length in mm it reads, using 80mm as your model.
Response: 21.0mm
